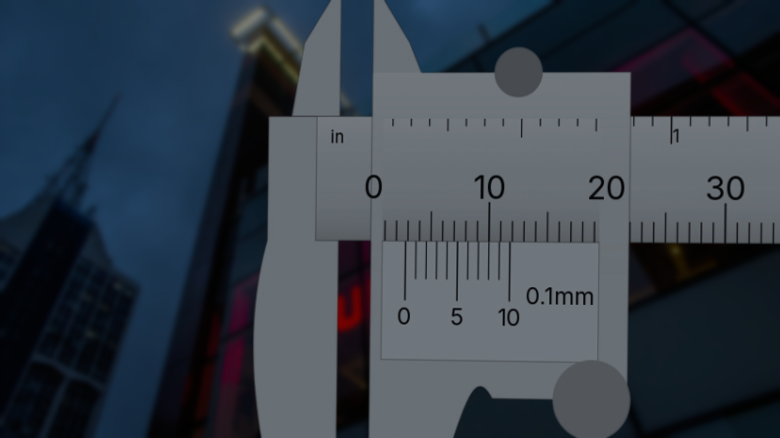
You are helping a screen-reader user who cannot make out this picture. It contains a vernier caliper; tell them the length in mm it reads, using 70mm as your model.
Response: 2.8mm
